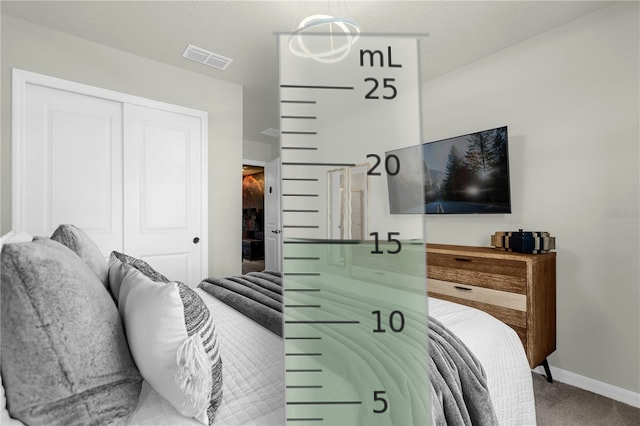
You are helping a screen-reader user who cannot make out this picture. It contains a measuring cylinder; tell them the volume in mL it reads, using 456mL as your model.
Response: 15mL
